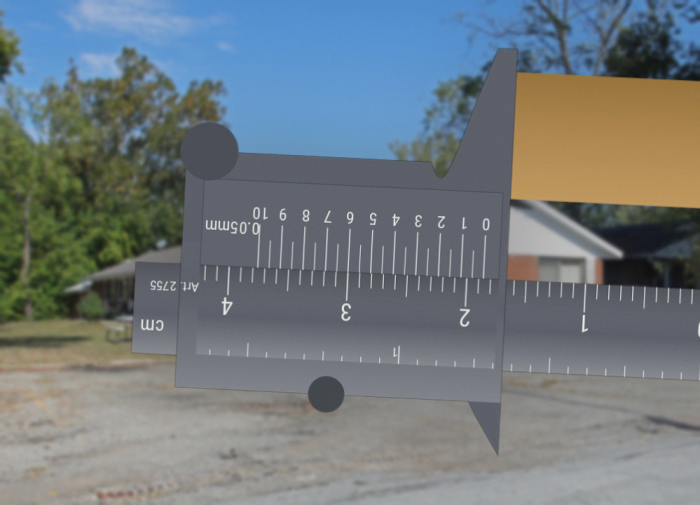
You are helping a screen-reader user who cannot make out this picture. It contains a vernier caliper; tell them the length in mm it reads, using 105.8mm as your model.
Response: 18.6mm
